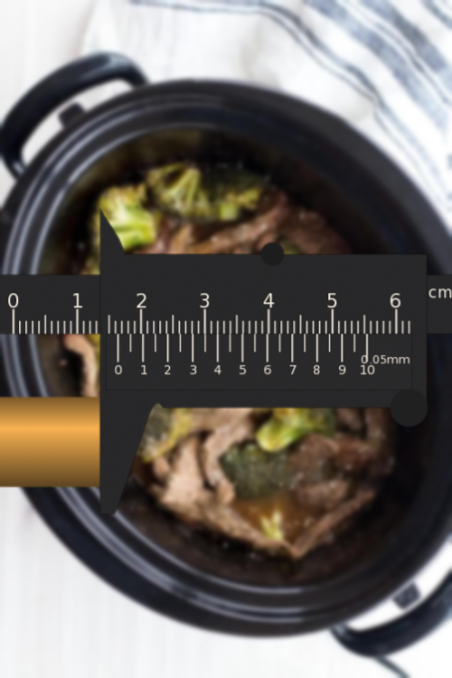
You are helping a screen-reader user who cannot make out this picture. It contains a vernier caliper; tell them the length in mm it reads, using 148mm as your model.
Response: 16.4mm
